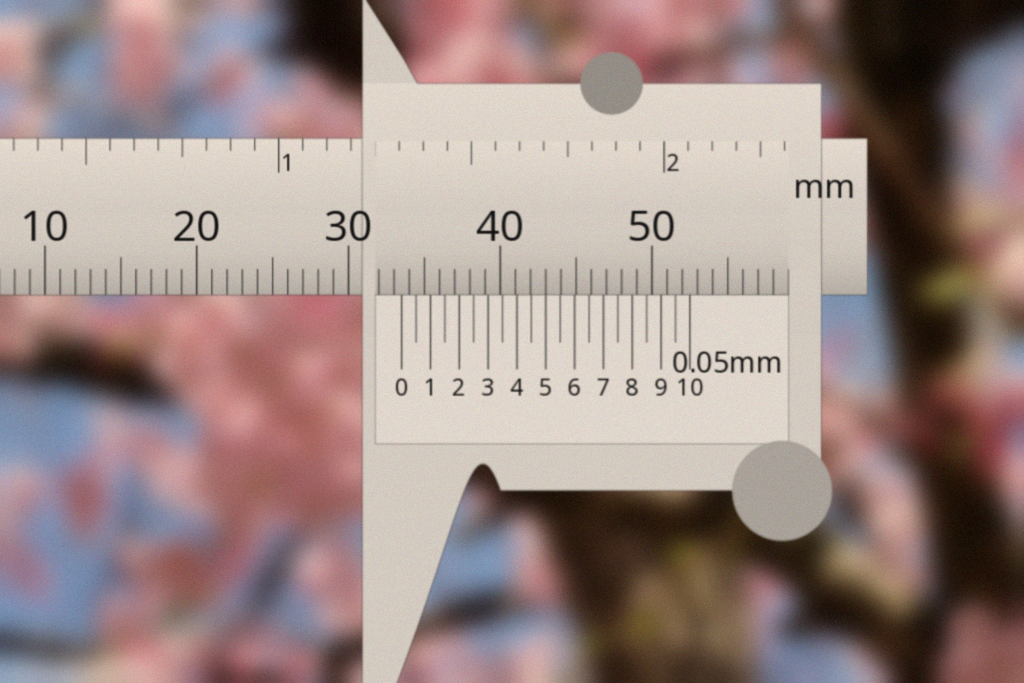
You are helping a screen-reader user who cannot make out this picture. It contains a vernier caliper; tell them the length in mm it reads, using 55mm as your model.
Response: 33.5mm
